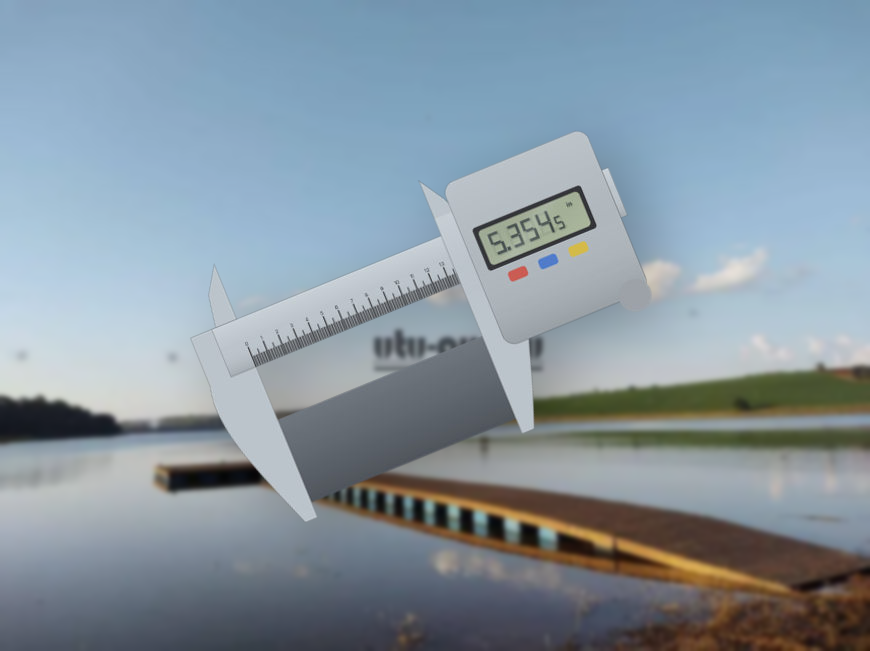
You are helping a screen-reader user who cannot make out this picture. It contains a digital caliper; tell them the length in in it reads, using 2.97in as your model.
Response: 5.3545in
